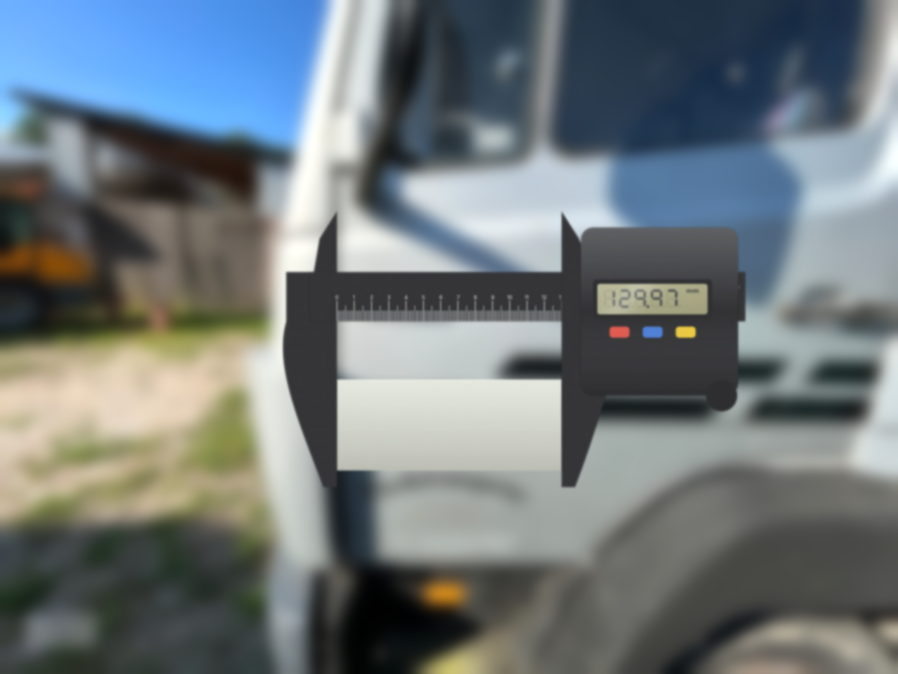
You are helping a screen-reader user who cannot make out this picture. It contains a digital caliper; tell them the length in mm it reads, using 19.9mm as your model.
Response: 129.97mm
